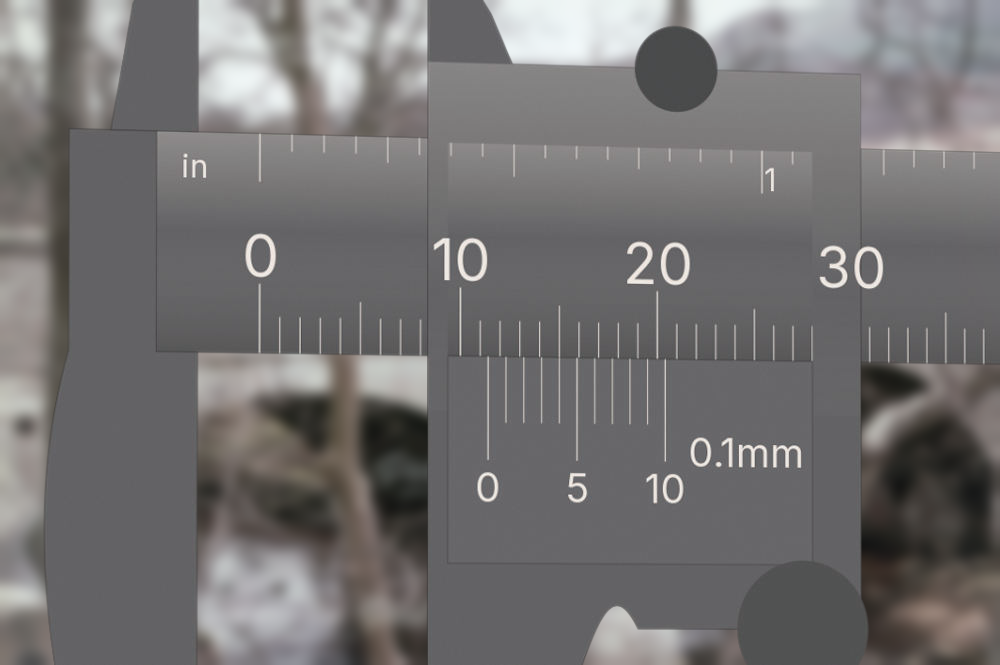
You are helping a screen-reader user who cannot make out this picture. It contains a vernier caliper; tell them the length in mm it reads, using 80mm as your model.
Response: 11.4mm
